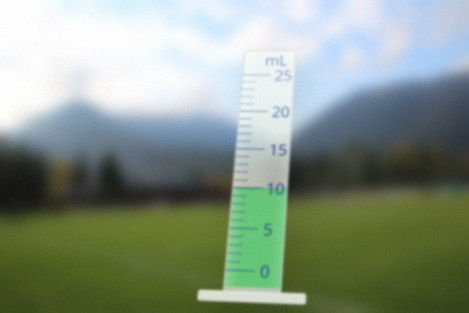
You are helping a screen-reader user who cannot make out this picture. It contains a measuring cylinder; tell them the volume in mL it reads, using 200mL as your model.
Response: 10mL
